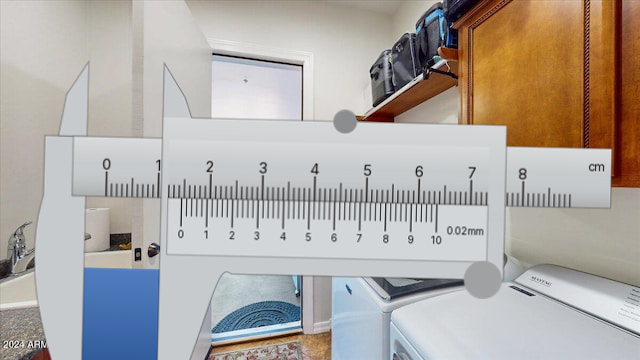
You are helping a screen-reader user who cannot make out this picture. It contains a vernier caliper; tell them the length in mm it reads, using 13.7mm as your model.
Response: 14.5mm
